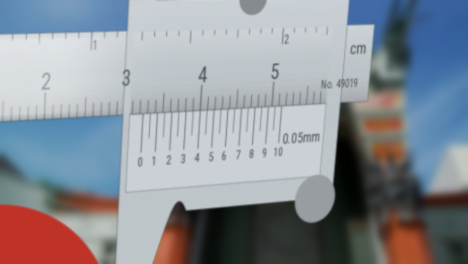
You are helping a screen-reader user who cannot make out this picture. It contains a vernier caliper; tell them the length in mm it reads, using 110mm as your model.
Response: 32.4mm
